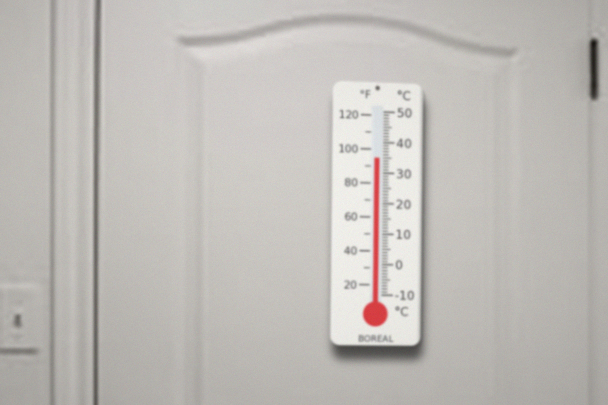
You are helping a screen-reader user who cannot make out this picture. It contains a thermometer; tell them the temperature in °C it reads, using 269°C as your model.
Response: 35°C
